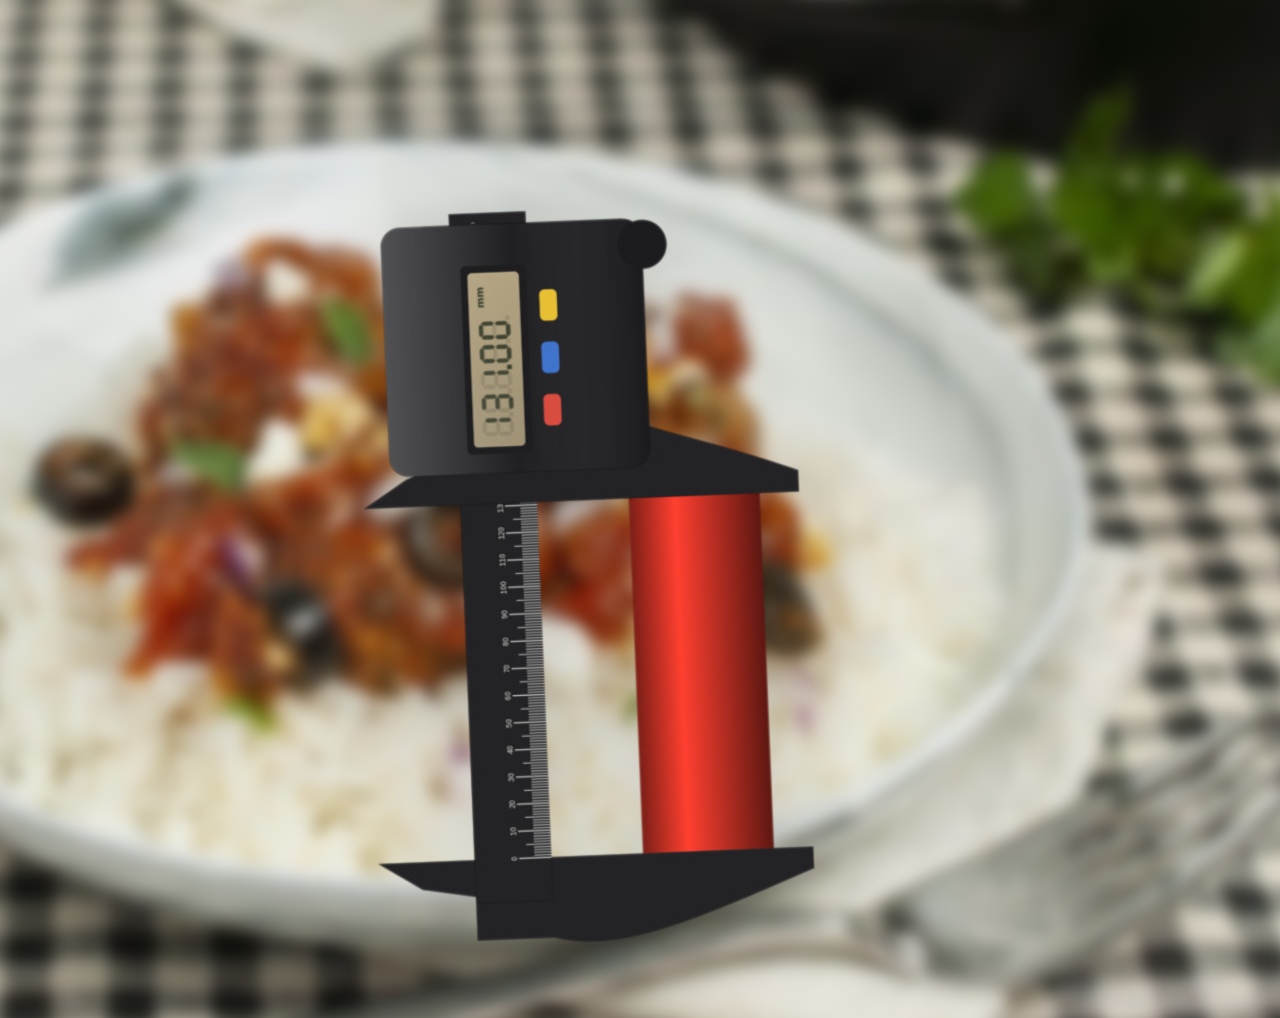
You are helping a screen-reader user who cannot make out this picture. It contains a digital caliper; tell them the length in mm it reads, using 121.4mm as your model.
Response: 131.00mm
